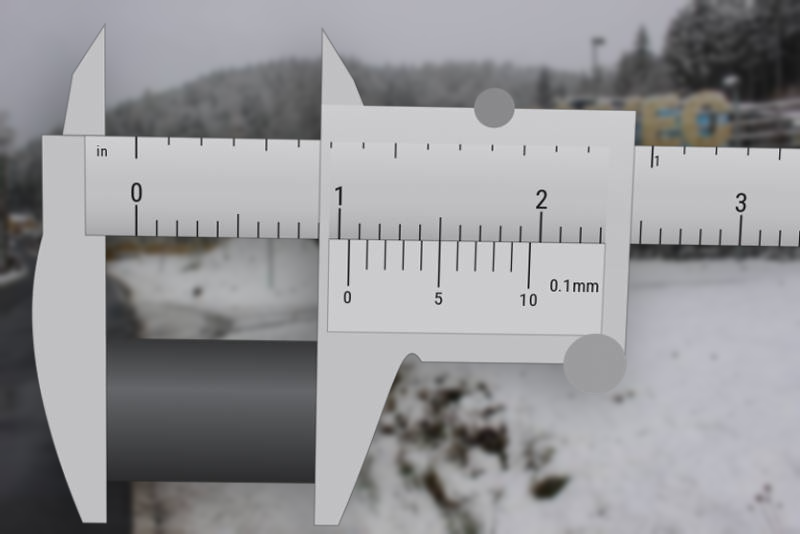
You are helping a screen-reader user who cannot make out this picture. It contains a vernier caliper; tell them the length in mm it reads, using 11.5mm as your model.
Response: 10.5mm
